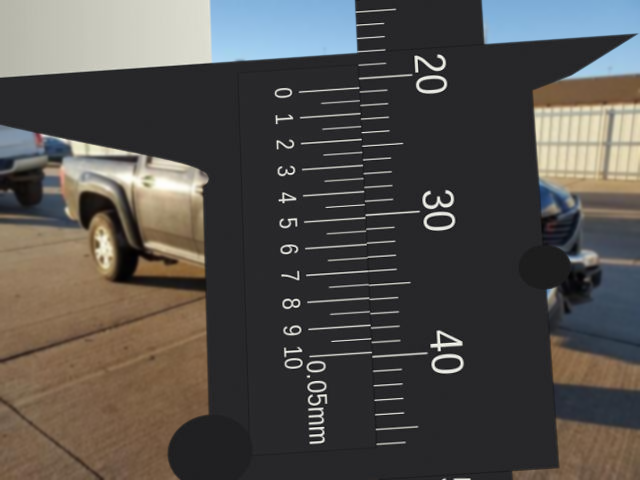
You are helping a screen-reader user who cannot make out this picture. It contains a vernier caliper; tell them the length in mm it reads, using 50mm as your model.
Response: 20.7mm
